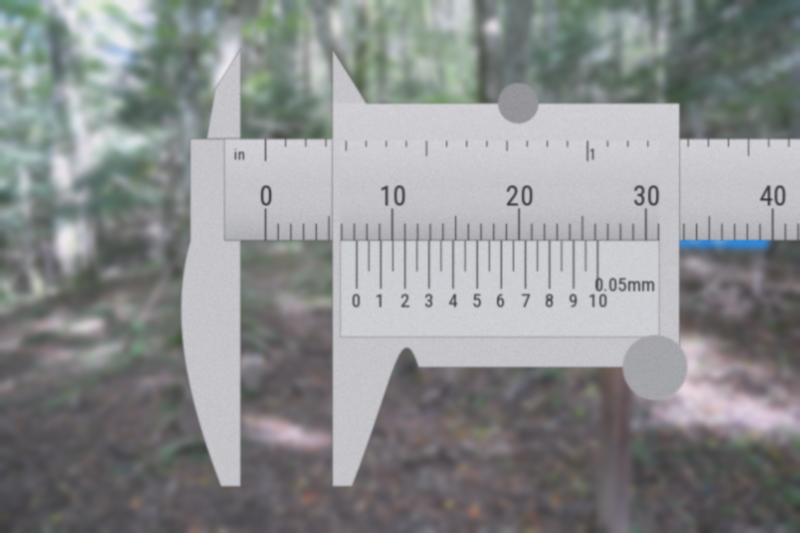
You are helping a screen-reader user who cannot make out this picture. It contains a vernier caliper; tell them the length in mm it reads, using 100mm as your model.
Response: 7.2mm
